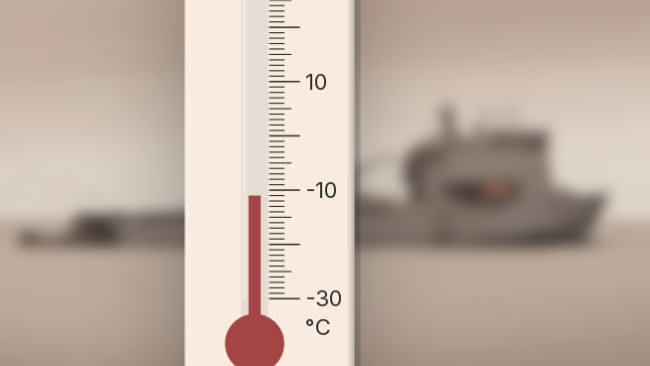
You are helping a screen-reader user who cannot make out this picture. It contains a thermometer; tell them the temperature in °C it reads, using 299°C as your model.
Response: -11°C
